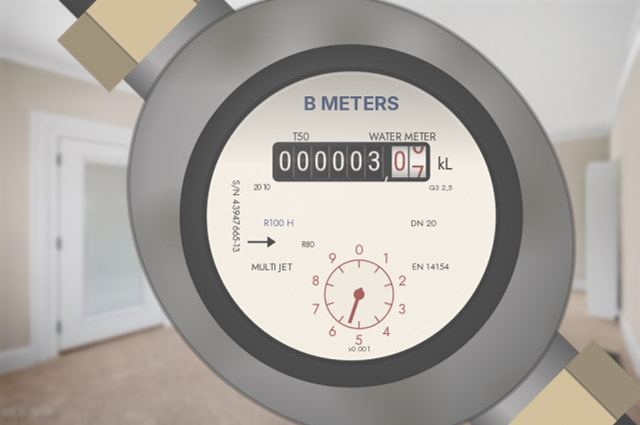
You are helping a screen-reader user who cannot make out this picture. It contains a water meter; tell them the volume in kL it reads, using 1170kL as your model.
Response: 3.065kL
